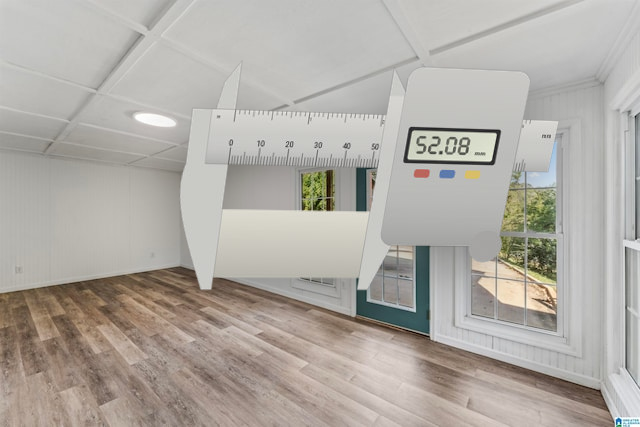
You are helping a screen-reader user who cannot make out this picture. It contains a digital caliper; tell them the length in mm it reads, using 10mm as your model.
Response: 52.08mm
